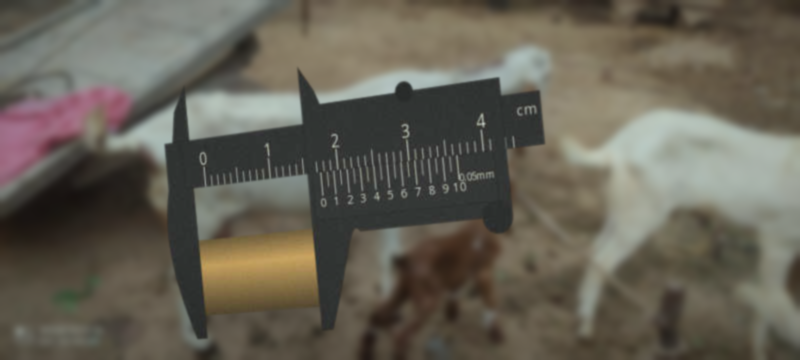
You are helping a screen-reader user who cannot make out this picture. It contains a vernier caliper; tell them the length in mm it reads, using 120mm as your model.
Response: 17.5mm
